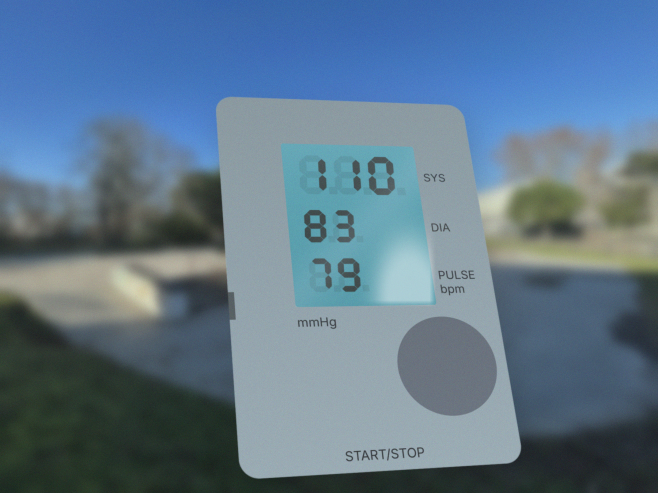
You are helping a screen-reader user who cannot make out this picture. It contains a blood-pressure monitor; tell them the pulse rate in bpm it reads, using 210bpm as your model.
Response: 79bpm
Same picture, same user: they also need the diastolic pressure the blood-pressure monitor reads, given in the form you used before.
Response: 83mmHg
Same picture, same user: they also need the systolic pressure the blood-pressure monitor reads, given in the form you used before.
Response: 110mmHg
